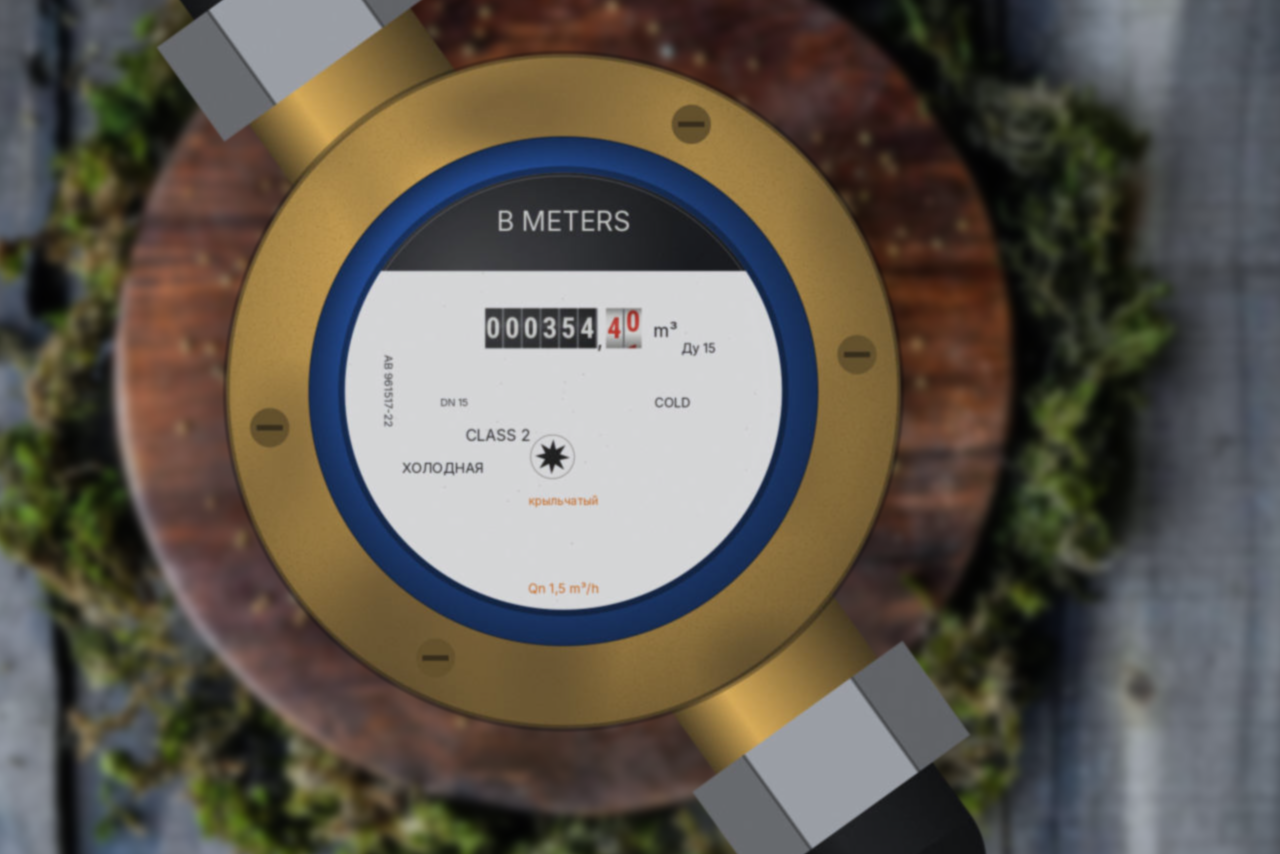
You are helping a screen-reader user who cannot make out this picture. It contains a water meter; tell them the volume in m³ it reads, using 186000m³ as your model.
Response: 354.40m³
